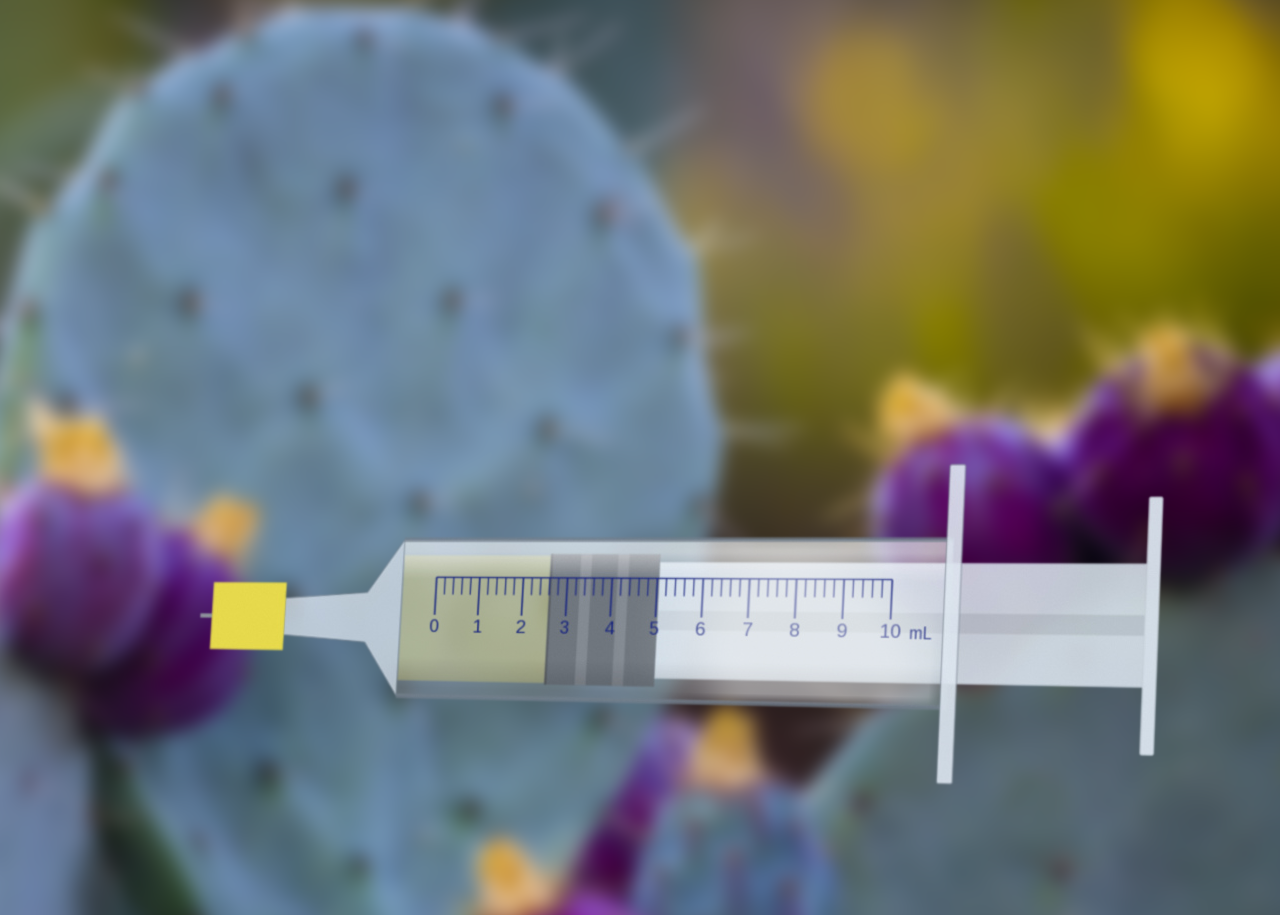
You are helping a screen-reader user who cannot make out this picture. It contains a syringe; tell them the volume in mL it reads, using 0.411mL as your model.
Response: 2.6mL
